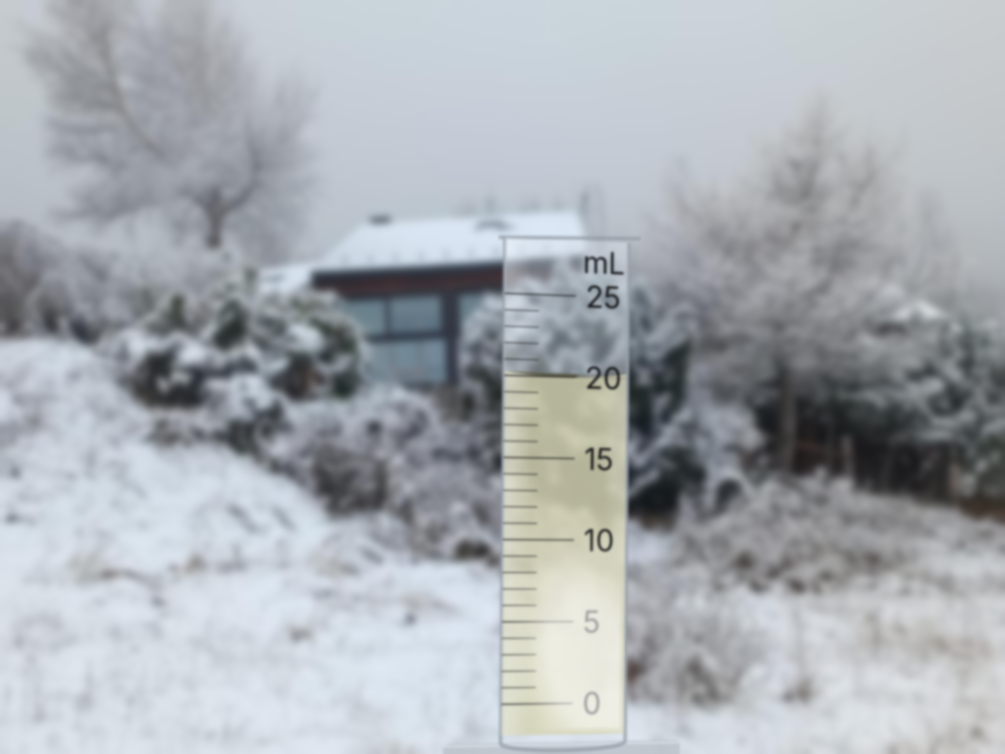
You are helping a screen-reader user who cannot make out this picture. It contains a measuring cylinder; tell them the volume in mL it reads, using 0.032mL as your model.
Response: 20mL
